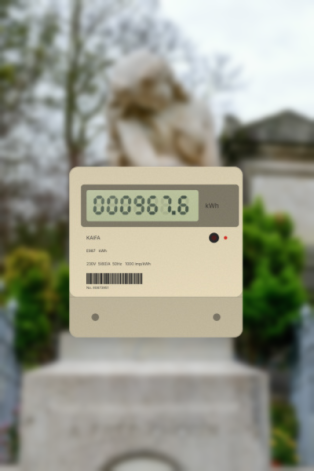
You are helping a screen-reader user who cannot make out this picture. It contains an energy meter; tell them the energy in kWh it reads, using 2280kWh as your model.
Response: 967.6kWh
